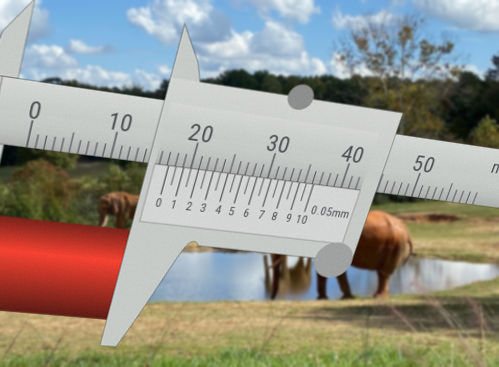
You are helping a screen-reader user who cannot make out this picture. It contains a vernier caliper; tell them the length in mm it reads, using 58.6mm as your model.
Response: 17.2mm
